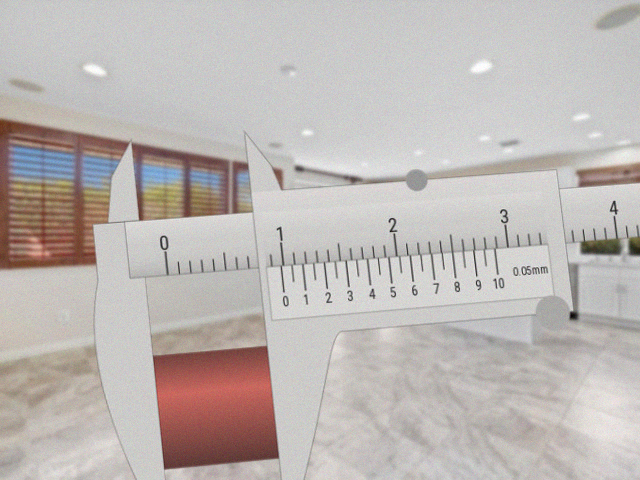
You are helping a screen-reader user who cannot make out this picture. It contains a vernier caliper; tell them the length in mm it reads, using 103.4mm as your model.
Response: 9.8mm
